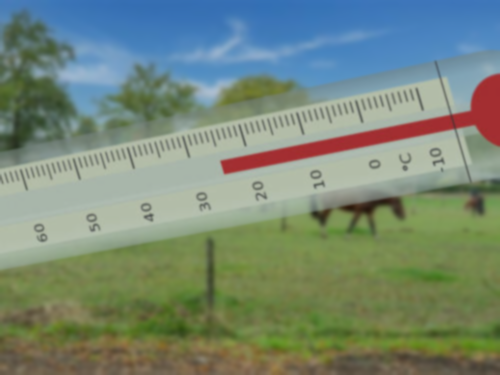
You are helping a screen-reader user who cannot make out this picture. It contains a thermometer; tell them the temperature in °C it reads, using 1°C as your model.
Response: 25°C
